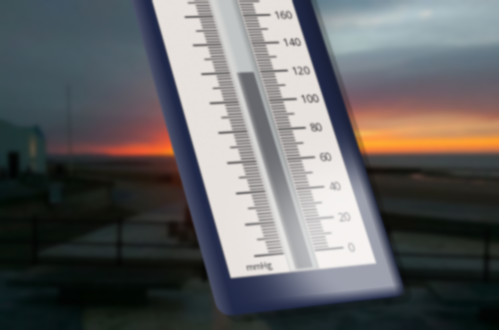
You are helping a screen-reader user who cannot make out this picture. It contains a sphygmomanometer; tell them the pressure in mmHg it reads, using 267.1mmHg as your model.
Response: 120mmHg
